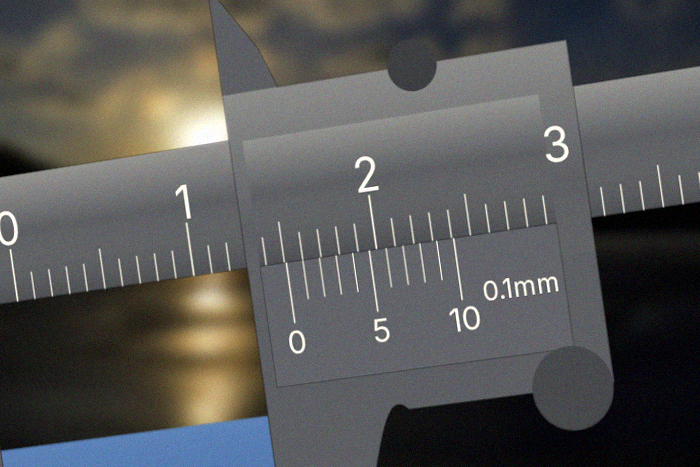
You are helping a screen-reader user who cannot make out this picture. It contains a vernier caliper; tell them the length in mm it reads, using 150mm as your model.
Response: 15.1mm
